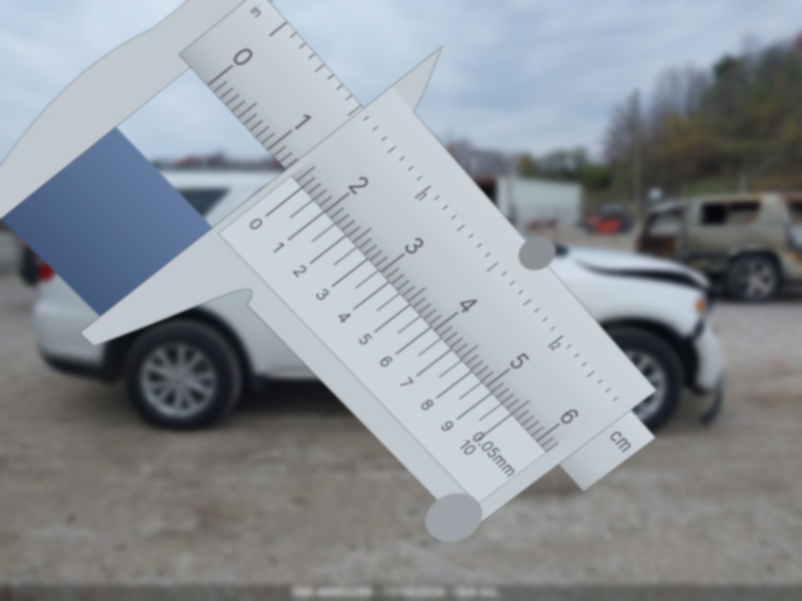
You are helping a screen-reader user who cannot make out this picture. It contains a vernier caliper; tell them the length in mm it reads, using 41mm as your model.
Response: 16.0mm
